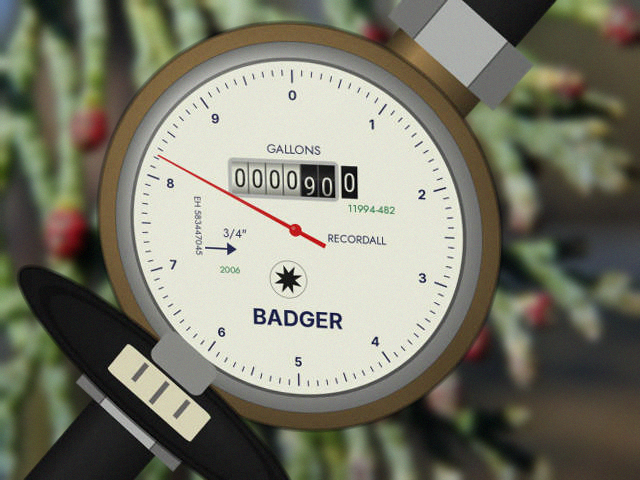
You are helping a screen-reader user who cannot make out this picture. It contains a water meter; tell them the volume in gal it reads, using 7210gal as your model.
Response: 898.2gal
